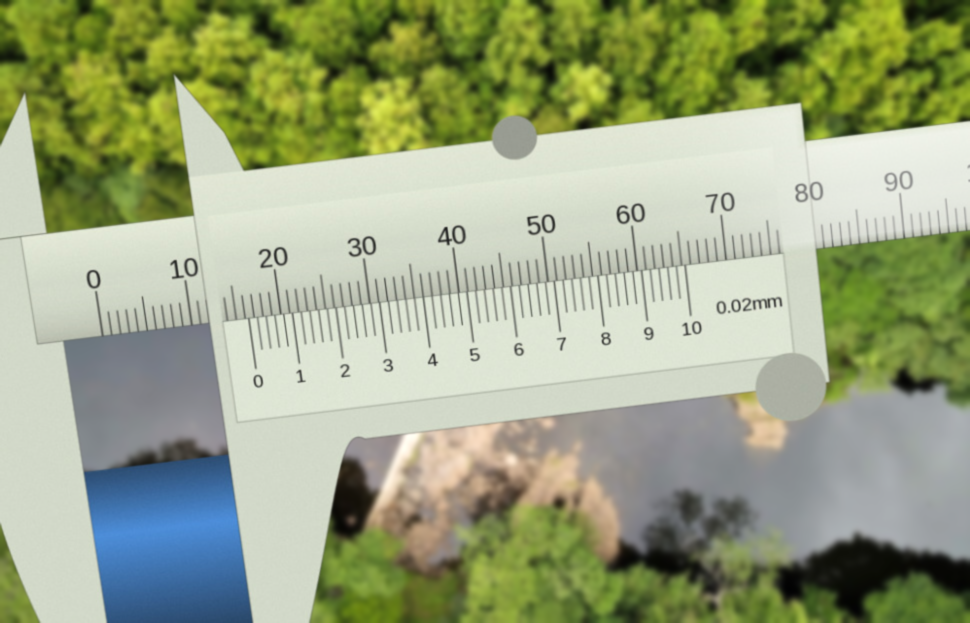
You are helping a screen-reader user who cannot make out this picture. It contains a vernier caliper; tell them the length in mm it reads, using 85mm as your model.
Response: 16.4mm
